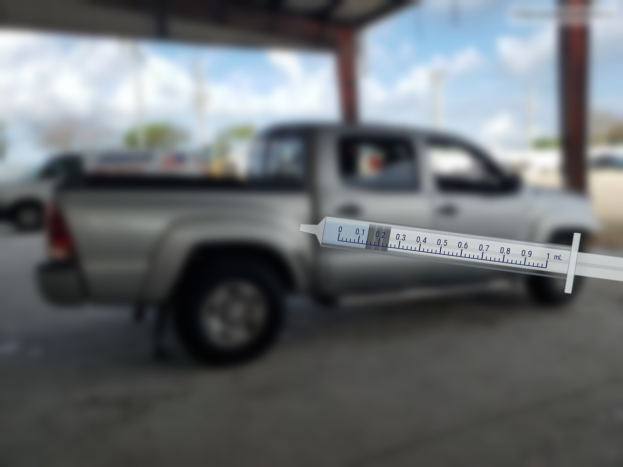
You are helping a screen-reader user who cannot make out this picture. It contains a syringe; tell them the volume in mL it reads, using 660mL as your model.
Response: 0.14mL
